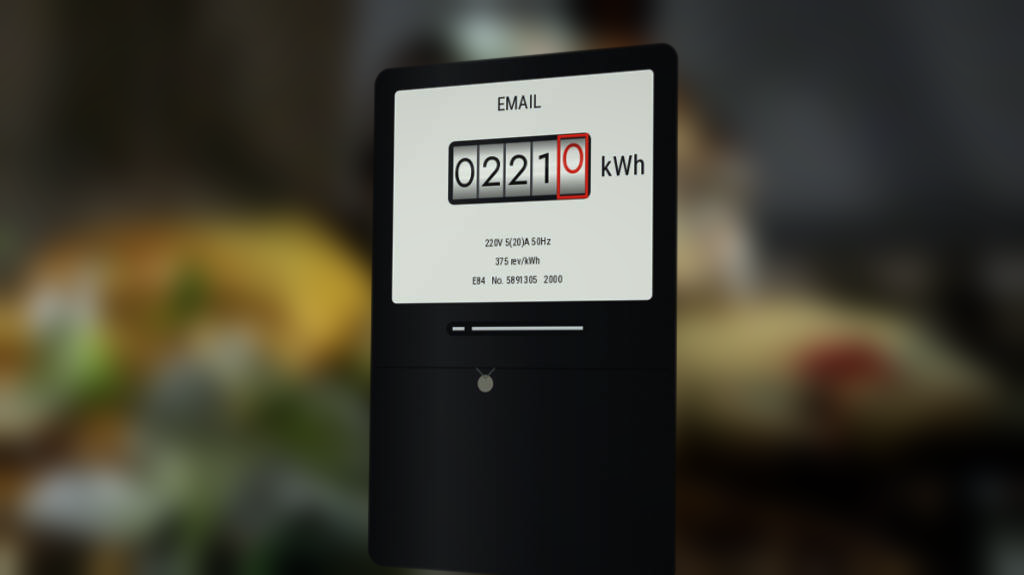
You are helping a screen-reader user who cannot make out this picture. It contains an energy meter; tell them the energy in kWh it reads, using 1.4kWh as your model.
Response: 221.0kWh
